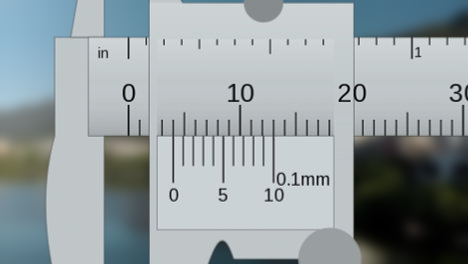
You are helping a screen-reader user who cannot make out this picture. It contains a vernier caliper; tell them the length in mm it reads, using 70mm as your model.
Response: 4.0mm
